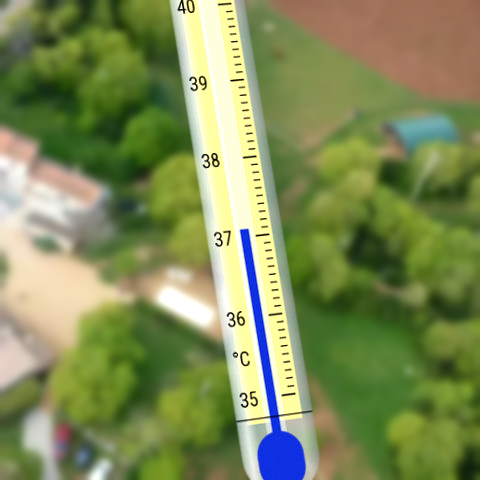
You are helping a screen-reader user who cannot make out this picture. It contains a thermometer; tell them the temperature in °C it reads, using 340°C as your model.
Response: 37.1°C
